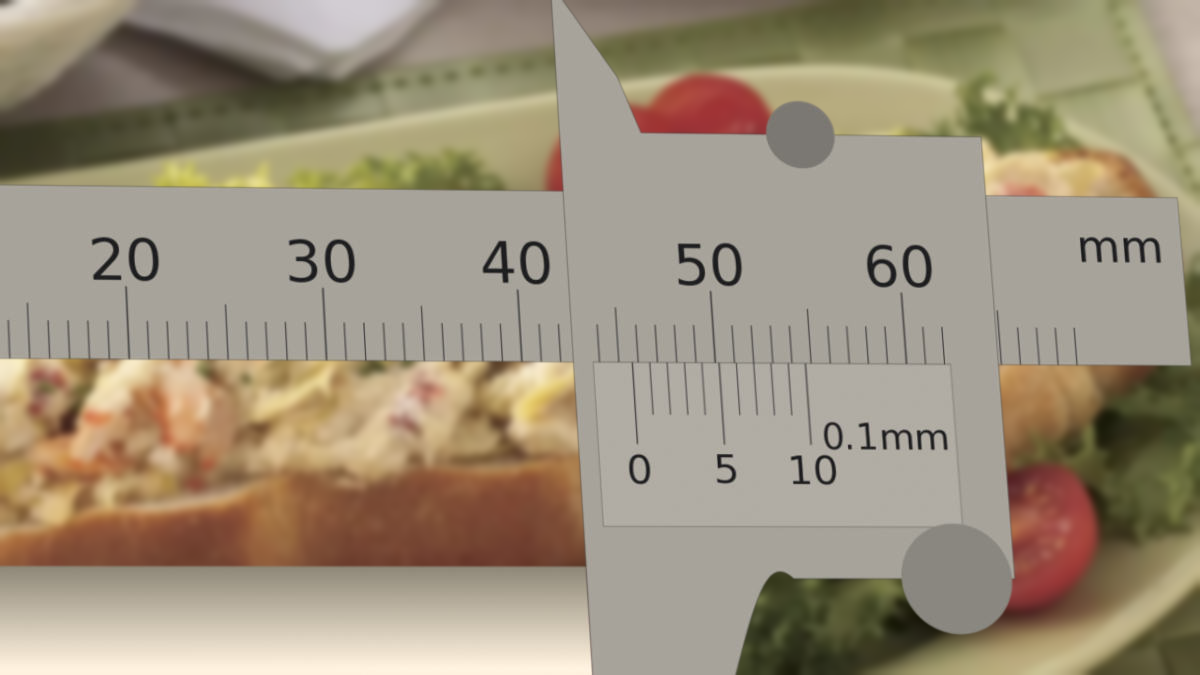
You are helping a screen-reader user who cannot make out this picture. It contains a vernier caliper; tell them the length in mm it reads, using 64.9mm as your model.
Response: 45.7mm
